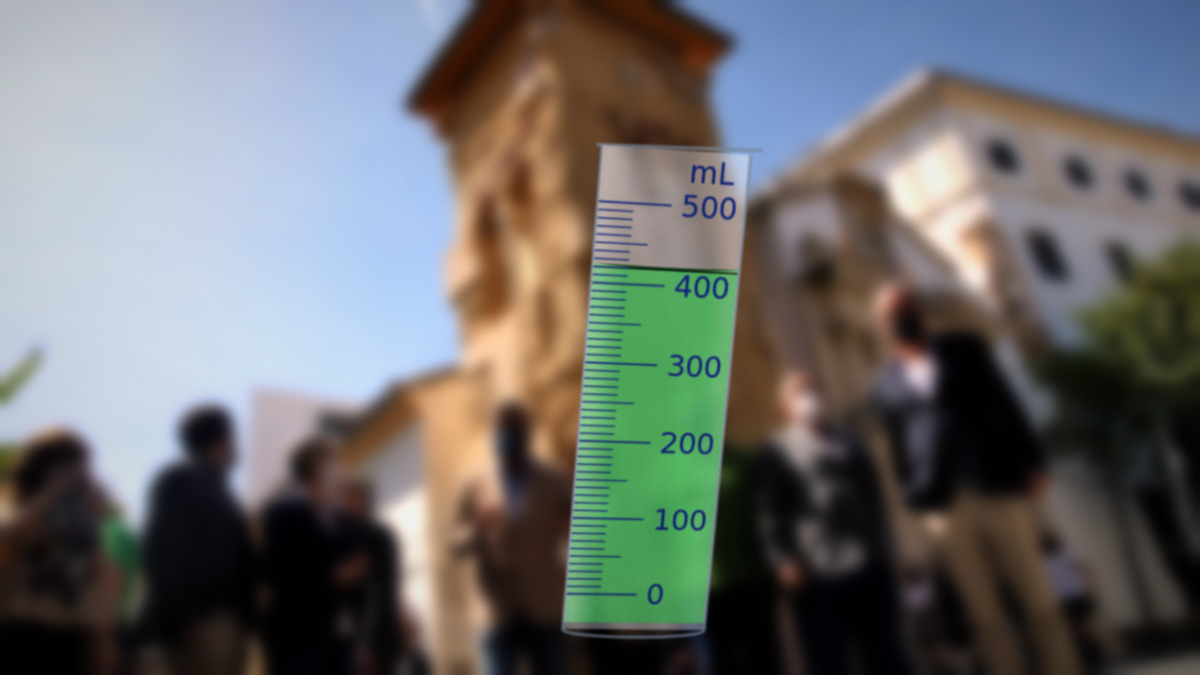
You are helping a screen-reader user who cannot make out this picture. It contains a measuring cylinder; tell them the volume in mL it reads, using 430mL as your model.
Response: 420mL
